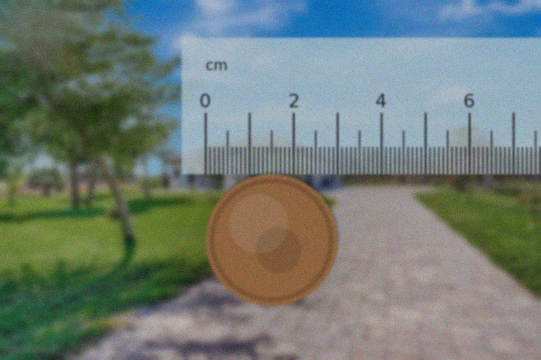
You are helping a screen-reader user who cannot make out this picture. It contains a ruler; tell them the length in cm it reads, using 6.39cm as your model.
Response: 3cm
